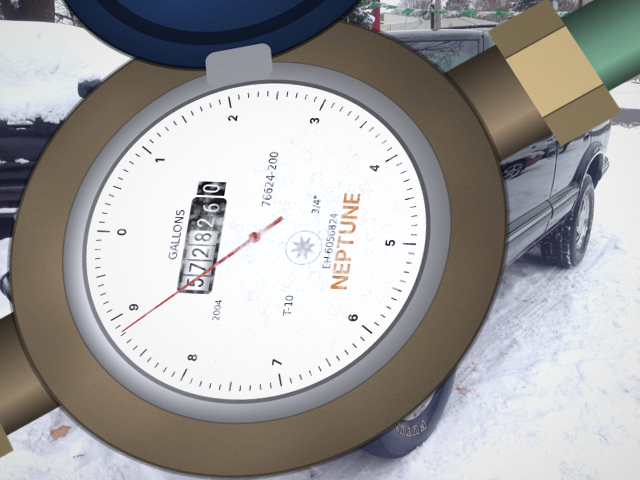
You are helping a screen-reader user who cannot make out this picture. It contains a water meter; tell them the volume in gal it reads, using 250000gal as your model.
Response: 5728258.8gal
